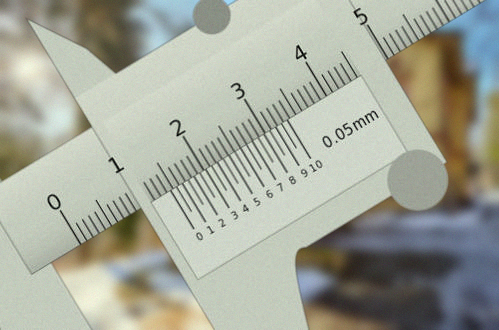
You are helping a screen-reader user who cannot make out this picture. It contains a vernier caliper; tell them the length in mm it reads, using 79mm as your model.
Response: 14.6mm
